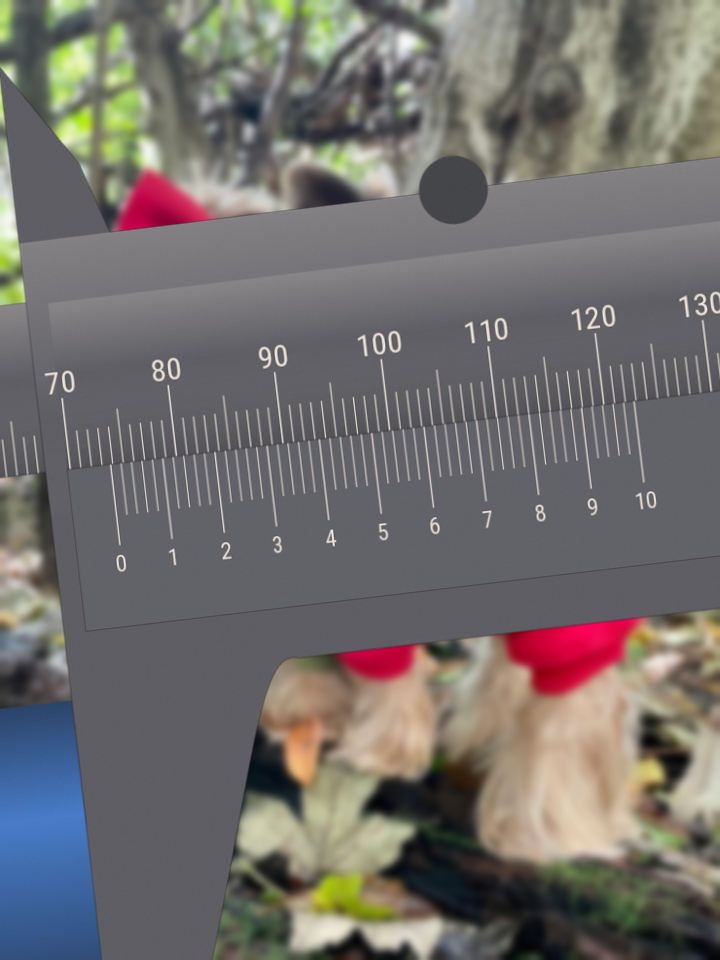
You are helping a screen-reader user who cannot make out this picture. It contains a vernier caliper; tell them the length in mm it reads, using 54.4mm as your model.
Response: 73.8mm
